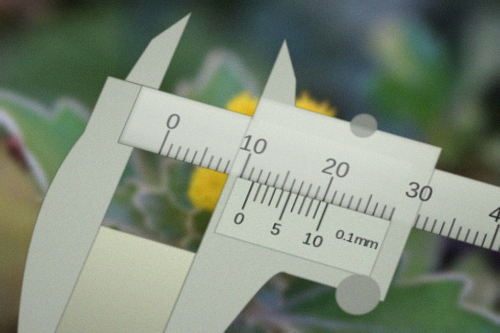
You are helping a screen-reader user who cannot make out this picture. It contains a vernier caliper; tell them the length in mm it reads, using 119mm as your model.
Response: 11.6mm
